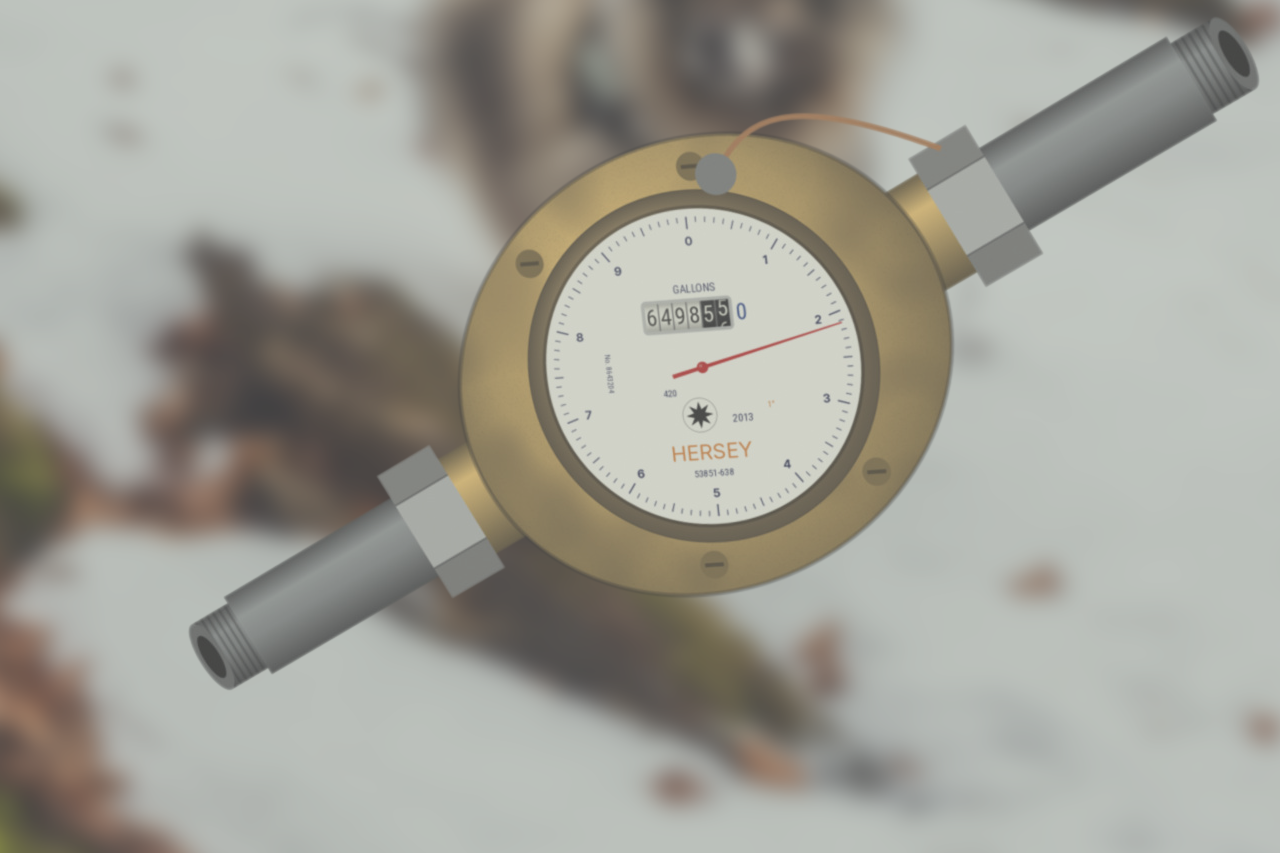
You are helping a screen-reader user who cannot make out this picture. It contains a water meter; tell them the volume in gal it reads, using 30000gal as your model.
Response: 6498552.1gal
